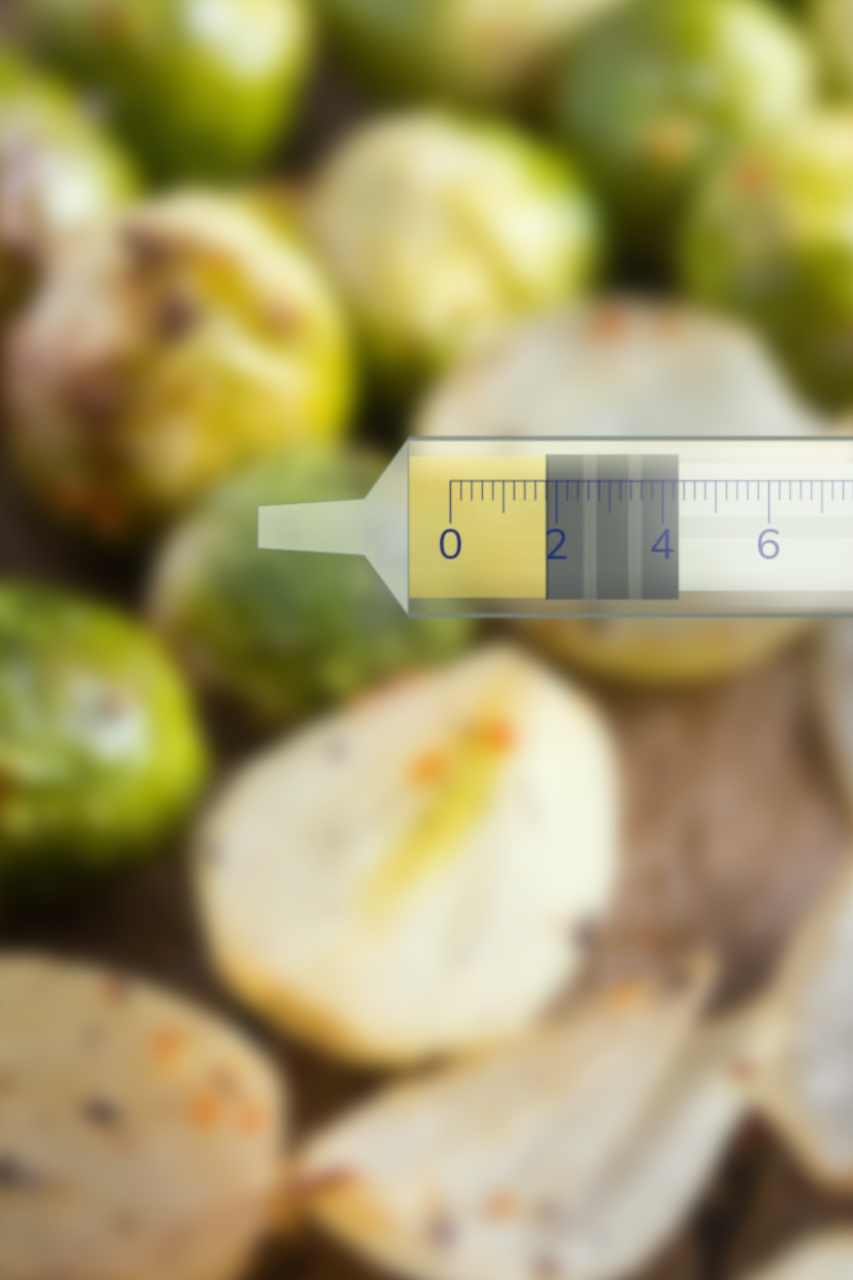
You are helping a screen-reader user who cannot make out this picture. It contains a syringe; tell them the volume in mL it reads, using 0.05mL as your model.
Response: 1.8mL
